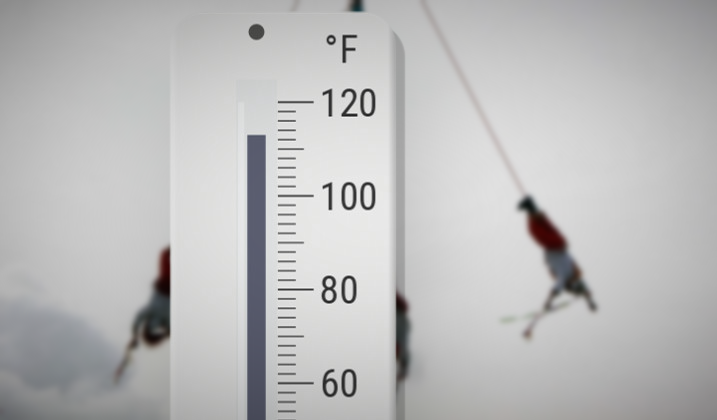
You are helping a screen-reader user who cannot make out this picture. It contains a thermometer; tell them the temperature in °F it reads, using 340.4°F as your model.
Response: 113°F
